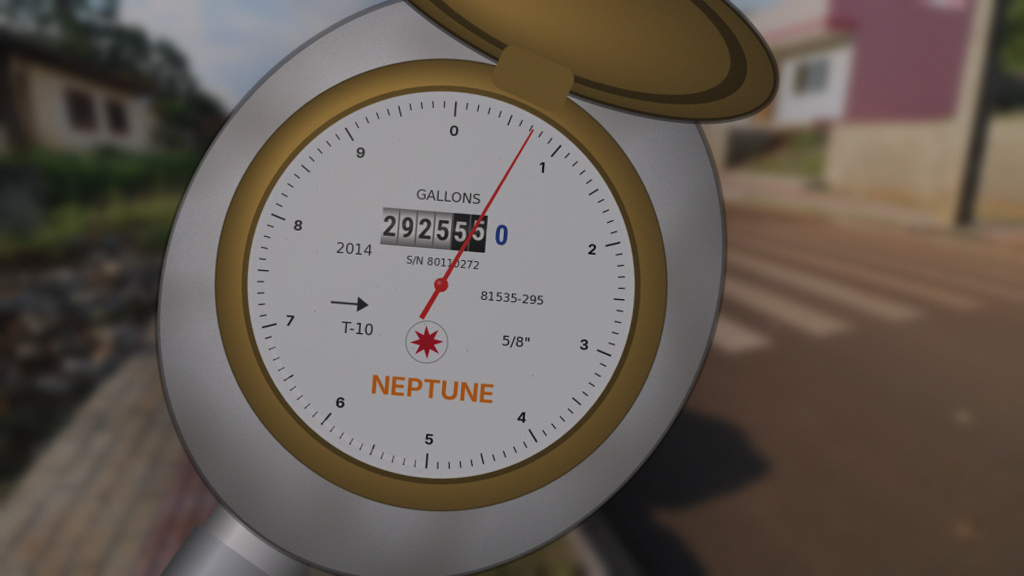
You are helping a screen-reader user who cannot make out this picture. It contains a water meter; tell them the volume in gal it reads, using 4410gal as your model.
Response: 2925550.7gal
